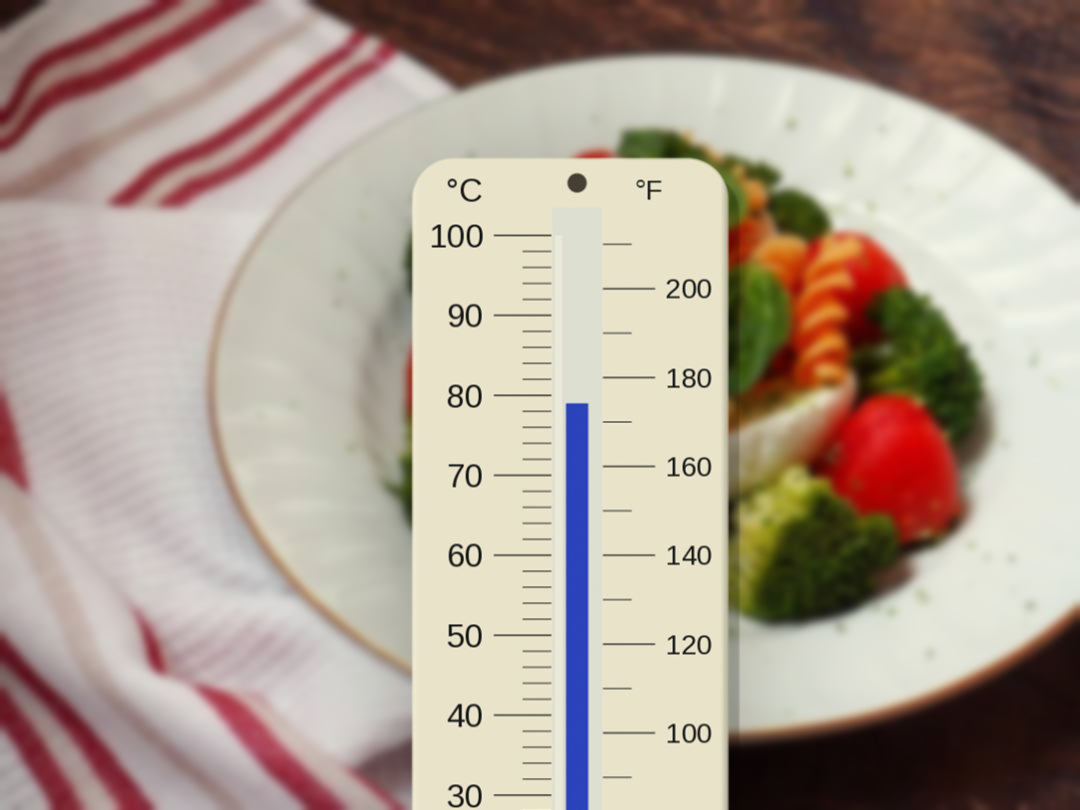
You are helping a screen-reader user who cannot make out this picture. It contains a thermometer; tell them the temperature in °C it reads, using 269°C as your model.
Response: 79°C
